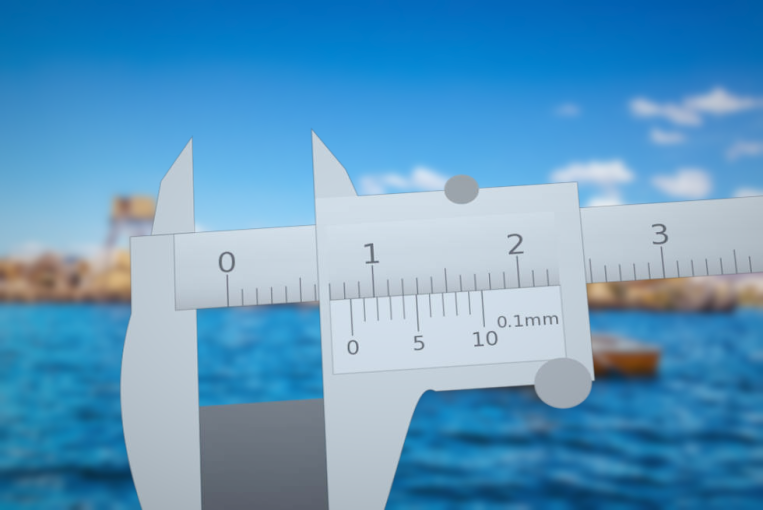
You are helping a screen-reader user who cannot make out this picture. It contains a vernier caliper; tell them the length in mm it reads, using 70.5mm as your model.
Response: 8.4mm
